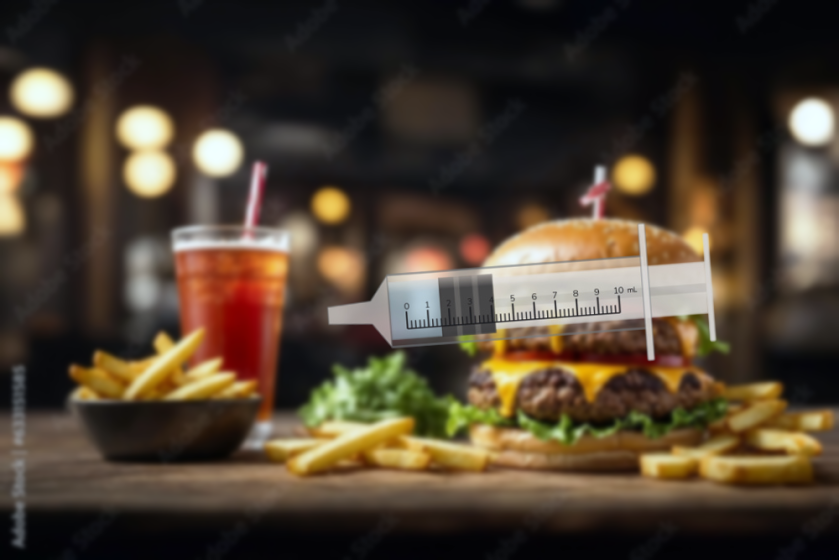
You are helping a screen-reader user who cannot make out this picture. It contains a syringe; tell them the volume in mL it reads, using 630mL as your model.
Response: 1.6mL
